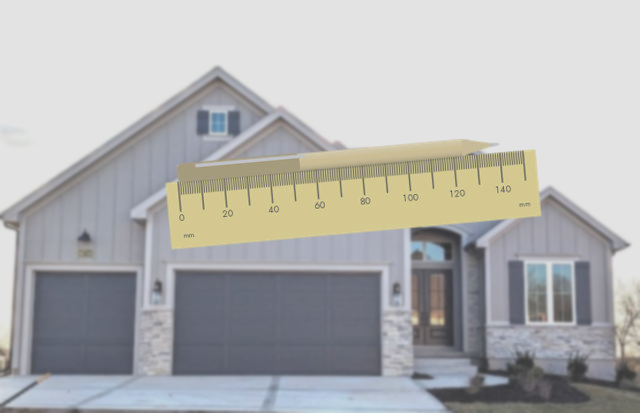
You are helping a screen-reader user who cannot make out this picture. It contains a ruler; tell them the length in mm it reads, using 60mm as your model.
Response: 140mm
